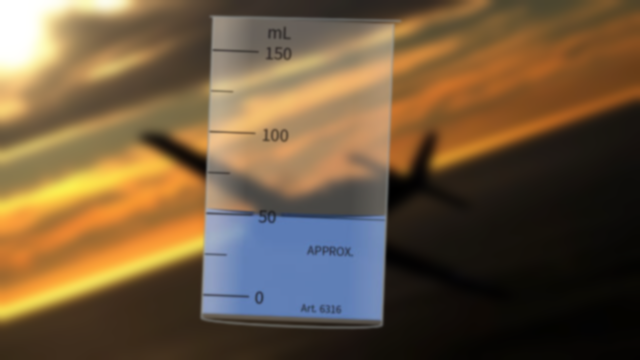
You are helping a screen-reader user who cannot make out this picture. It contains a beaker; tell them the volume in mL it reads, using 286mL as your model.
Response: 50mL
